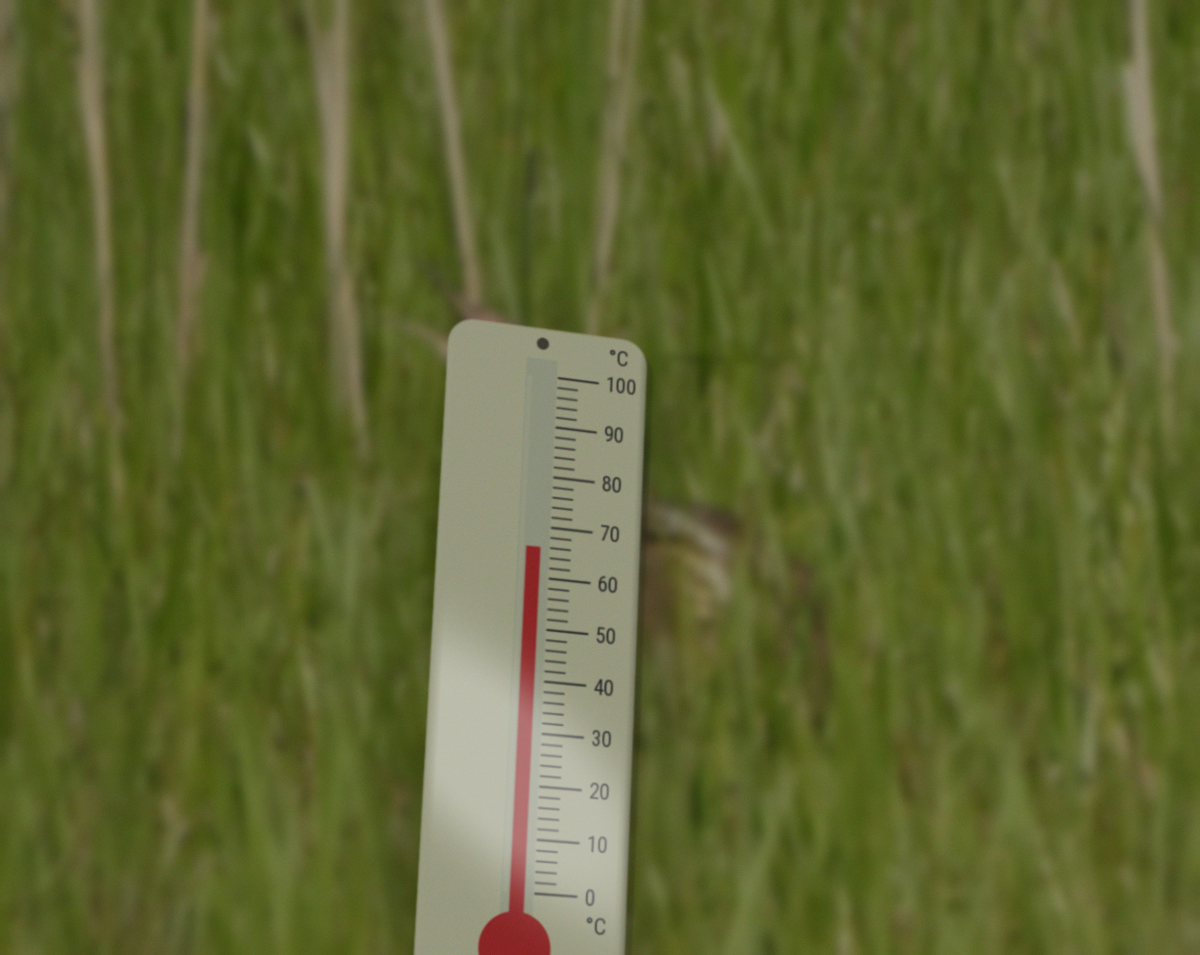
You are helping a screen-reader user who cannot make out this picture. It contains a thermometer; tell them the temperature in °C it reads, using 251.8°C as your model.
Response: 66°C
